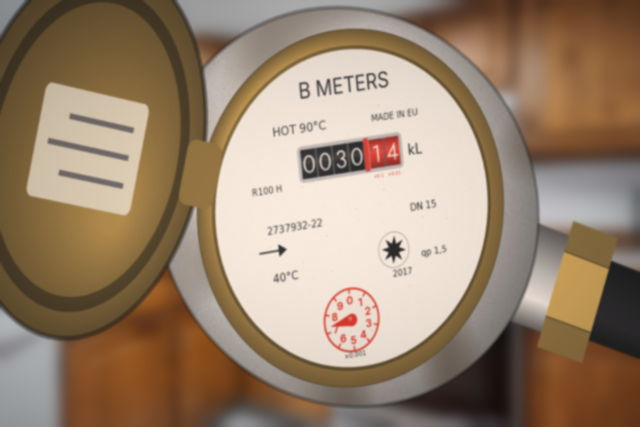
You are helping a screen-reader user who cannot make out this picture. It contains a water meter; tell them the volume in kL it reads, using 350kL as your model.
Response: 30.147kL
